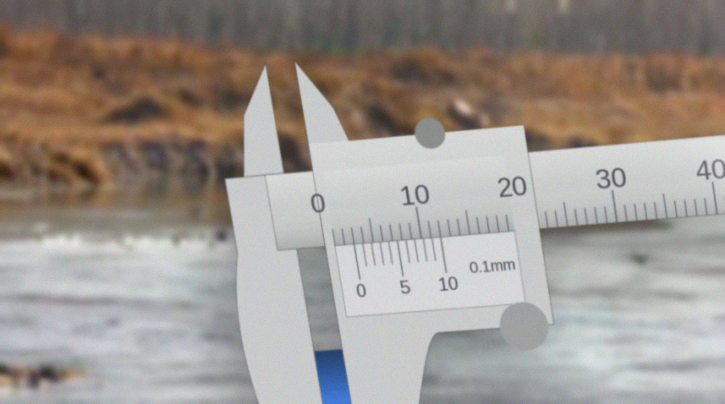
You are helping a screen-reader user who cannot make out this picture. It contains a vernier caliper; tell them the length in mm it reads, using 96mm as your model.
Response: 3.0mm
